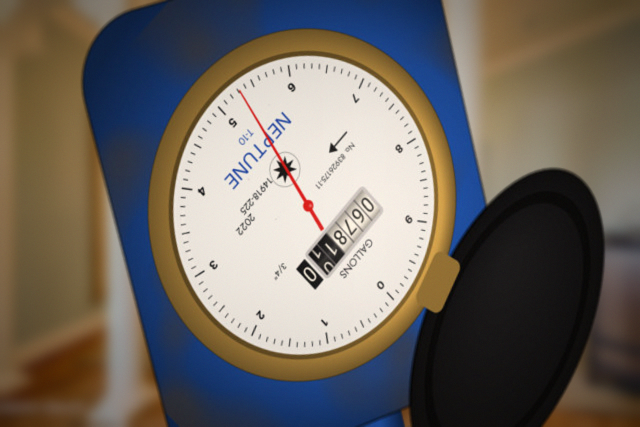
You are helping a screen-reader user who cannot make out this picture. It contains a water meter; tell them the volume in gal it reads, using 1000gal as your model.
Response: 678105.3gal
